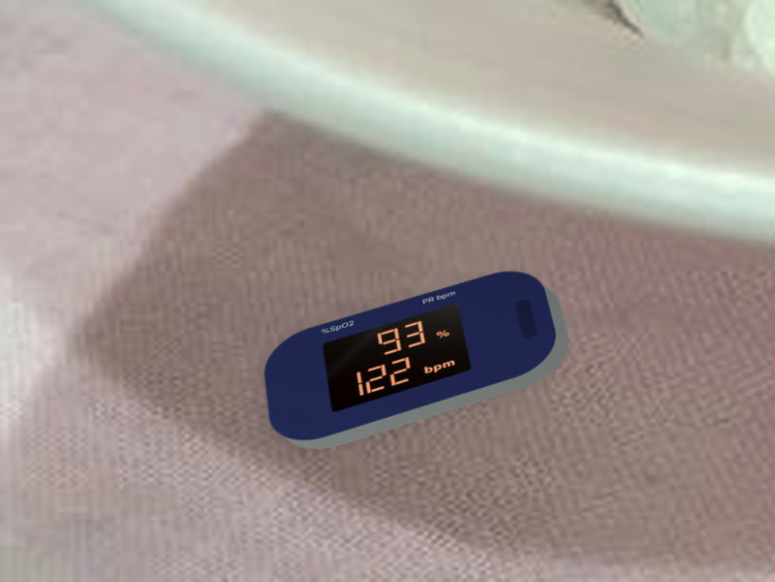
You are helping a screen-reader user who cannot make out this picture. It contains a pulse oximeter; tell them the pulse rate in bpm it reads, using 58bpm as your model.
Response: 122bpm
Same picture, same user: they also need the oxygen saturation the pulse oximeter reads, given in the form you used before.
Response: 93%
